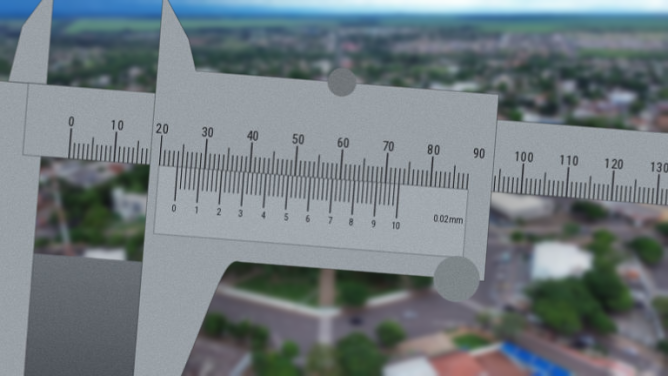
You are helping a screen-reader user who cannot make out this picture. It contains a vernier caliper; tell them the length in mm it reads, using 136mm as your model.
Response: 24.0mm
